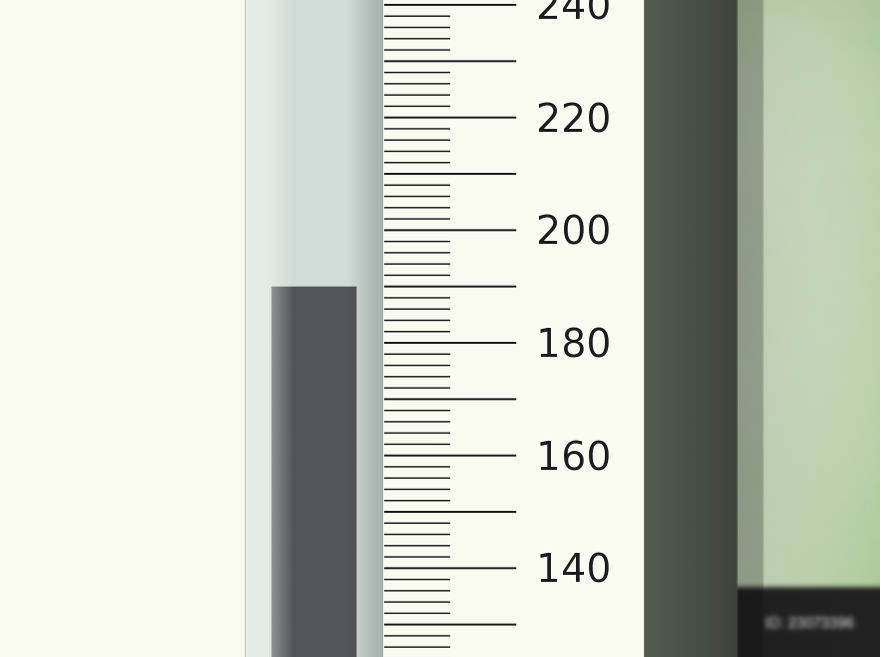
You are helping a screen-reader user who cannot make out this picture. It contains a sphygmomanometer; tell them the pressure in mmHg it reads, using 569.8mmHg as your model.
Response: 190mmHg
